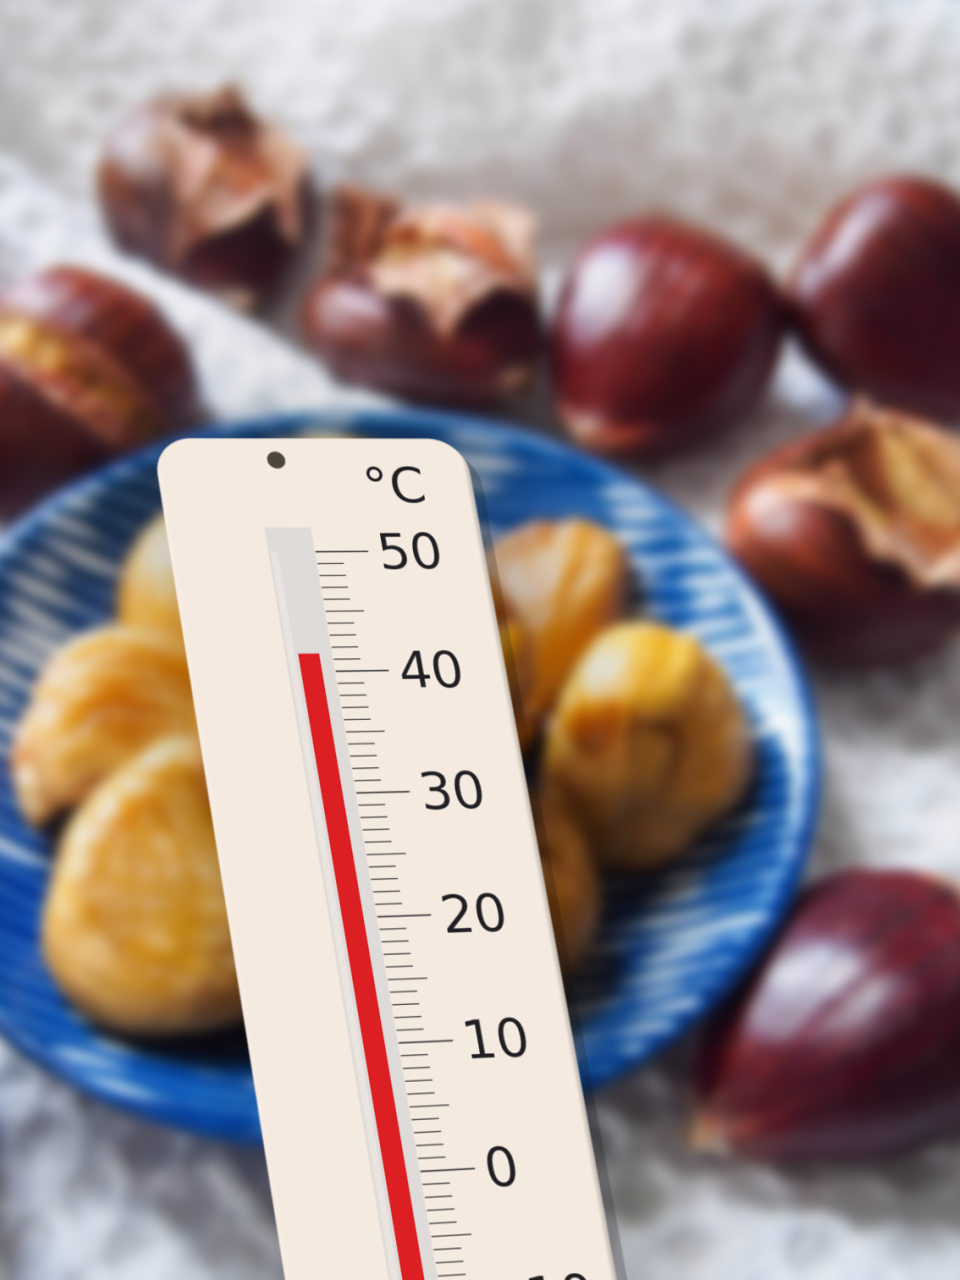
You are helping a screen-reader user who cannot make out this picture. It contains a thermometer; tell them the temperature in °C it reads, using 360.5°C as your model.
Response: 41.5°C
